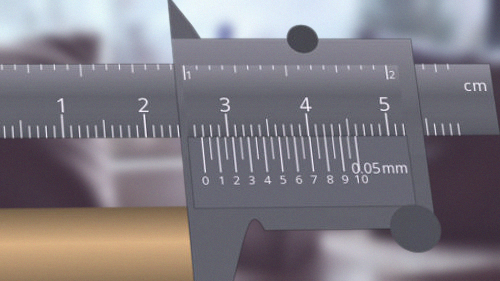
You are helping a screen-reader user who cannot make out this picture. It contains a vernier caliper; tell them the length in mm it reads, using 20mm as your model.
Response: 26.8mm
